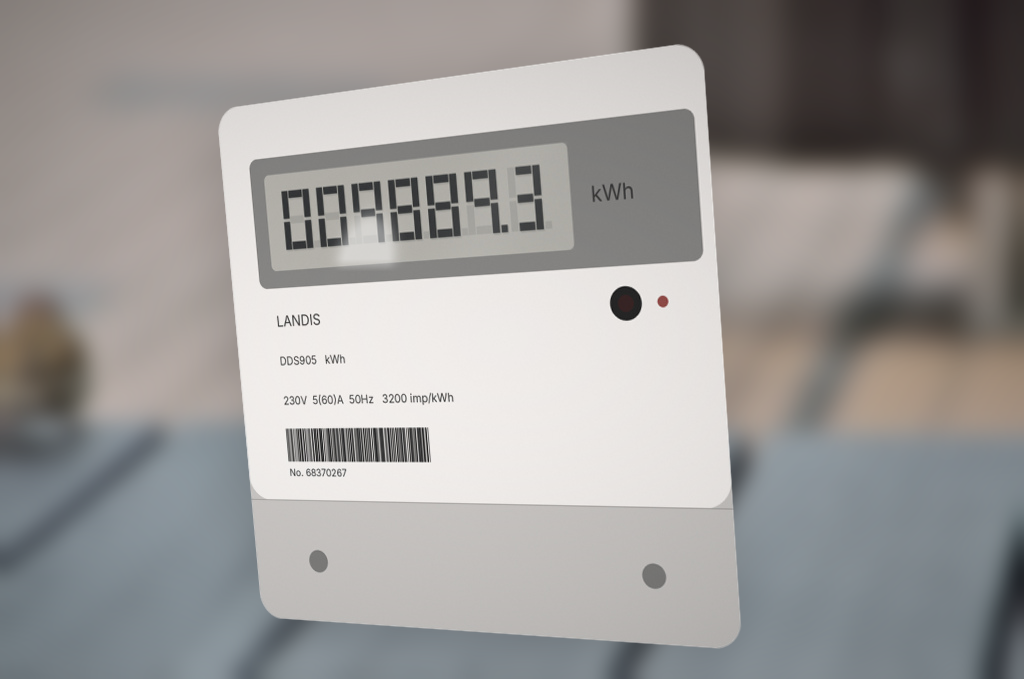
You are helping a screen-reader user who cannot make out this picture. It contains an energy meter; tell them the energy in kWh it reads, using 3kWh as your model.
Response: 9889.3kWh
